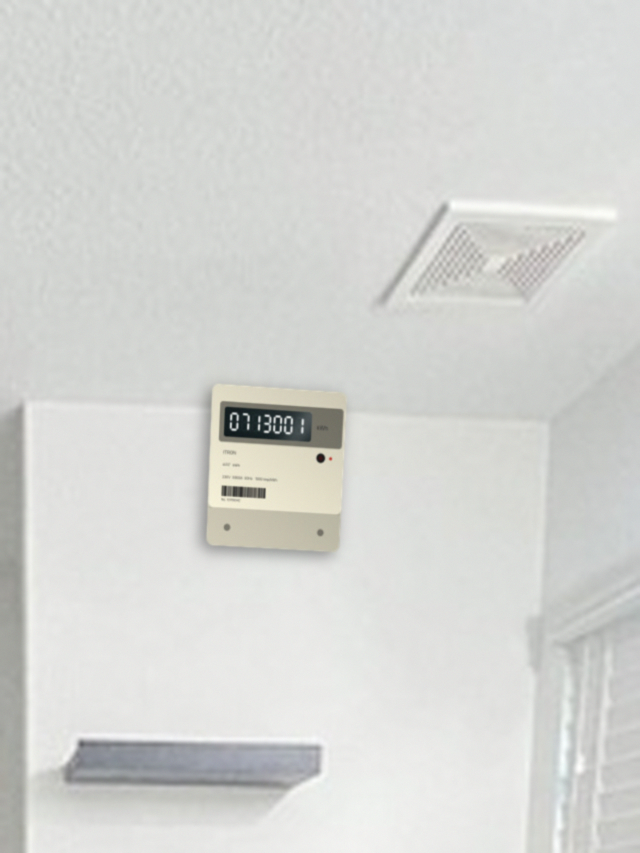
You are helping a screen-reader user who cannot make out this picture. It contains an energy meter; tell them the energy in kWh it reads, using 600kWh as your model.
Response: 713001kWh
